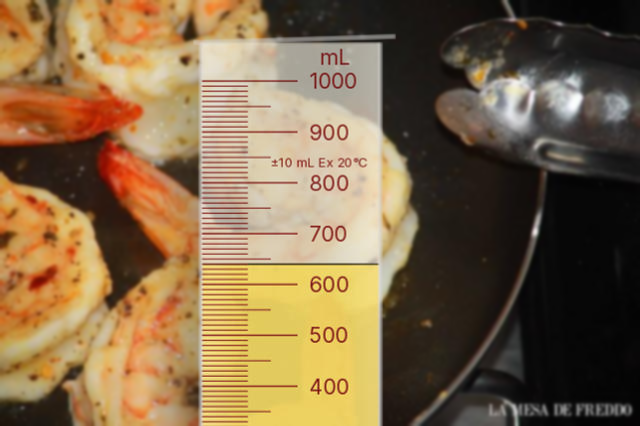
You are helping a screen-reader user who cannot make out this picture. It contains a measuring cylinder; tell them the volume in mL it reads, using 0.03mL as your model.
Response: 640mL
